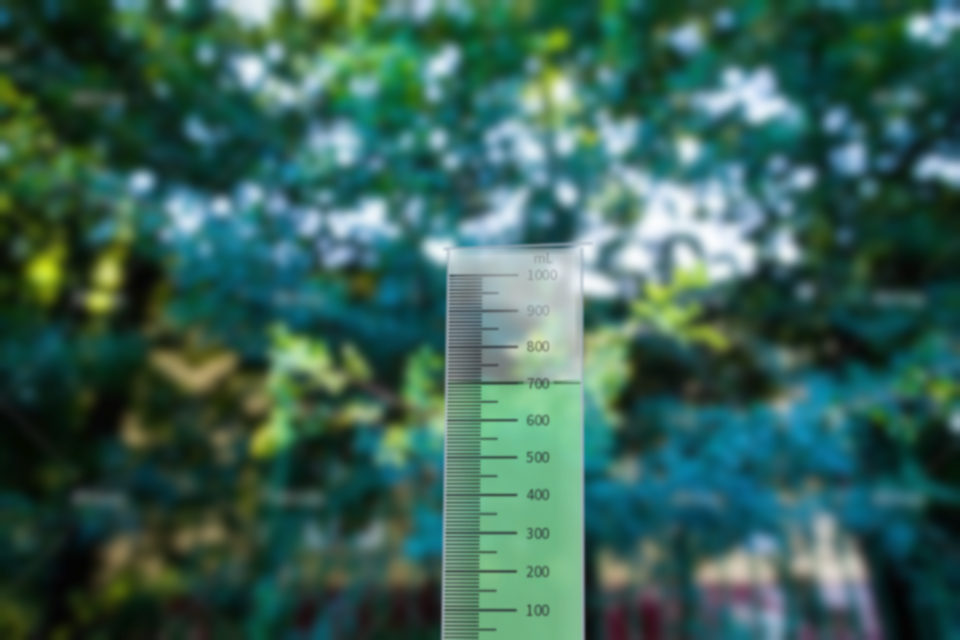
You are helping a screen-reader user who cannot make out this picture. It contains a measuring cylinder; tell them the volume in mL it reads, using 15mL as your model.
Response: 700mL
